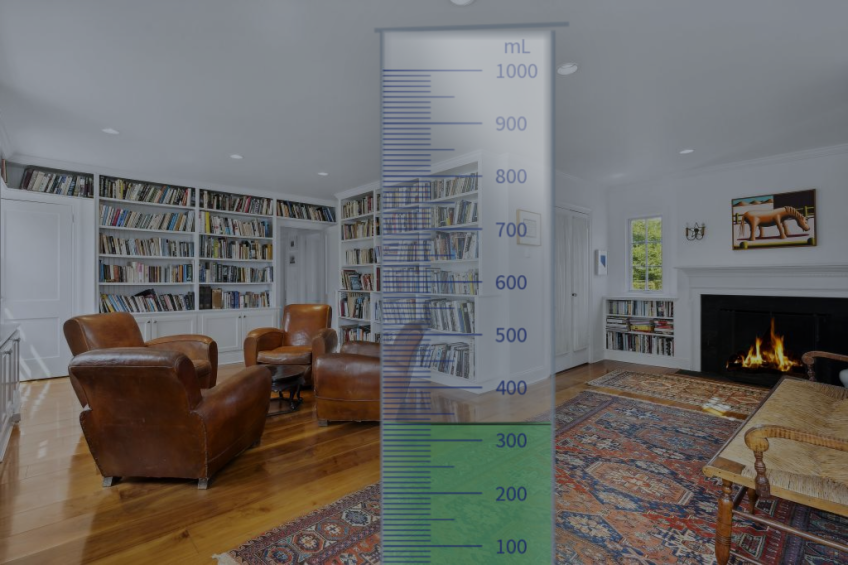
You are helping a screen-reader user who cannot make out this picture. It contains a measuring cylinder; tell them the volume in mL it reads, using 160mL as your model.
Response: 330mL
